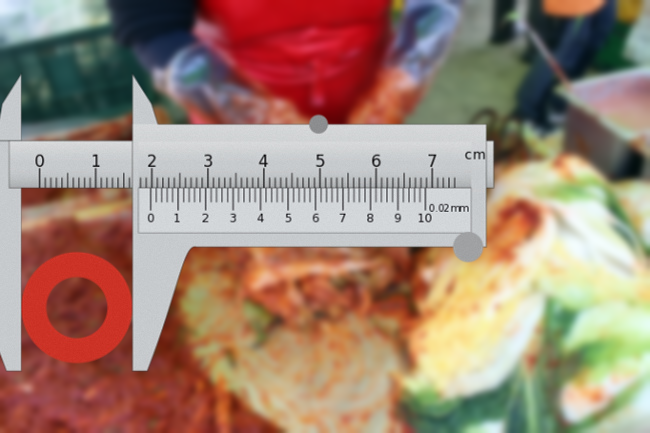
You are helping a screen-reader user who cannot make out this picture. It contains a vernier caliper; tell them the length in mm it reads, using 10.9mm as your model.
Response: 19.8mm
